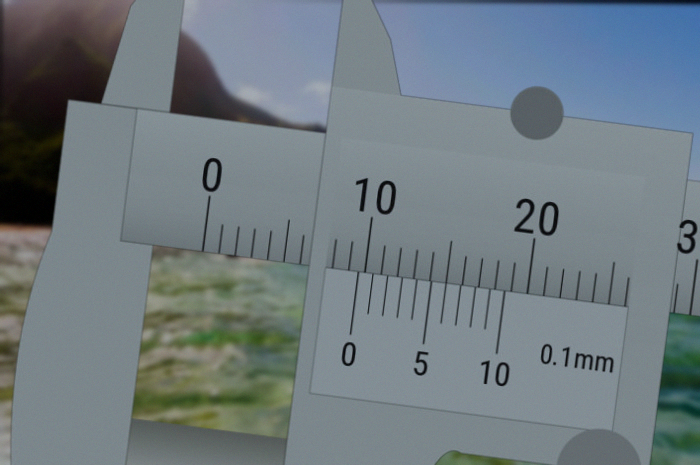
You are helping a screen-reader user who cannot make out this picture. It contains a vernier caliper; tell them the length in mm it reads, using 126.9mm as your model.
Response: 9.6mm
